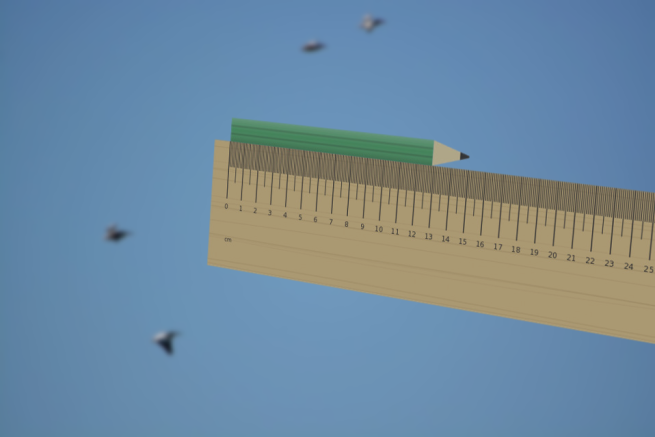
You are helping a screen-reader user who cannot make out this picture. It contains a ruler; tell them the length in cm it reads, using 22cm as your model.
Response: 15cm
